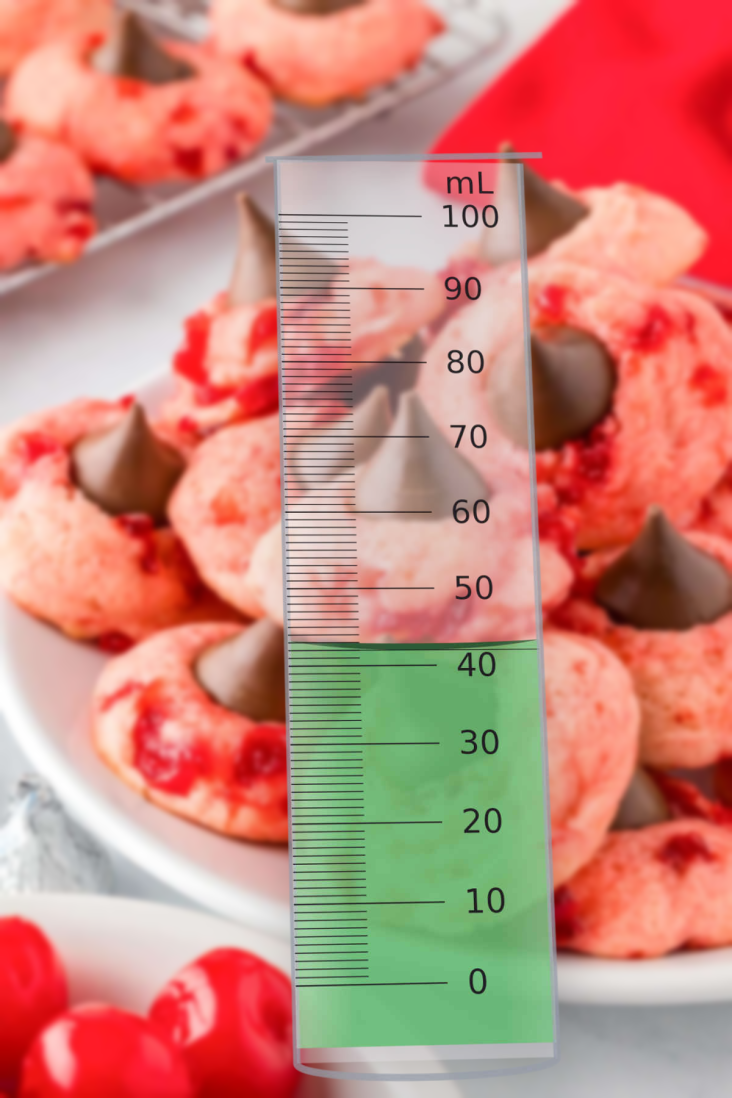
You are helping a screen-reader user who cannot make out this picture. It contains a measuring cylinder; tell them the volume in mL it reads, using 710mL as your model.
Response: 42mL
